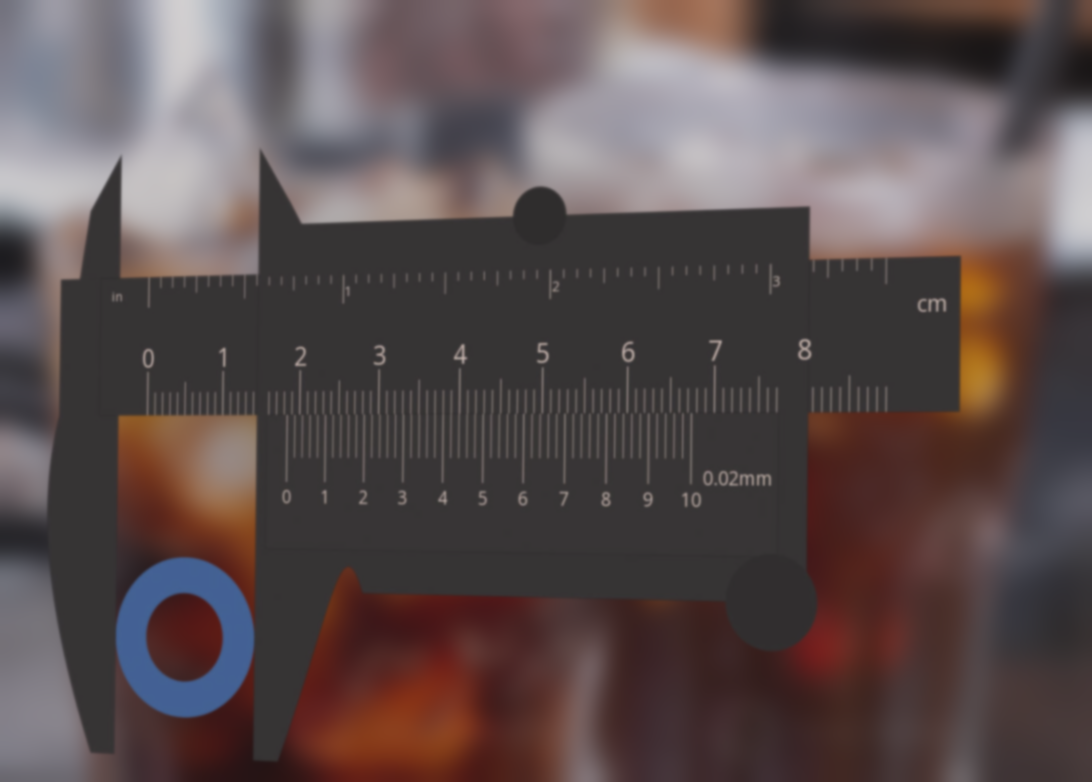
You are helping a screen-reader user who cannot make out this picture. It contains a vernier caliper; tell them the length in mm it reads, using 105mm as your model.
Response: 18.4mm
